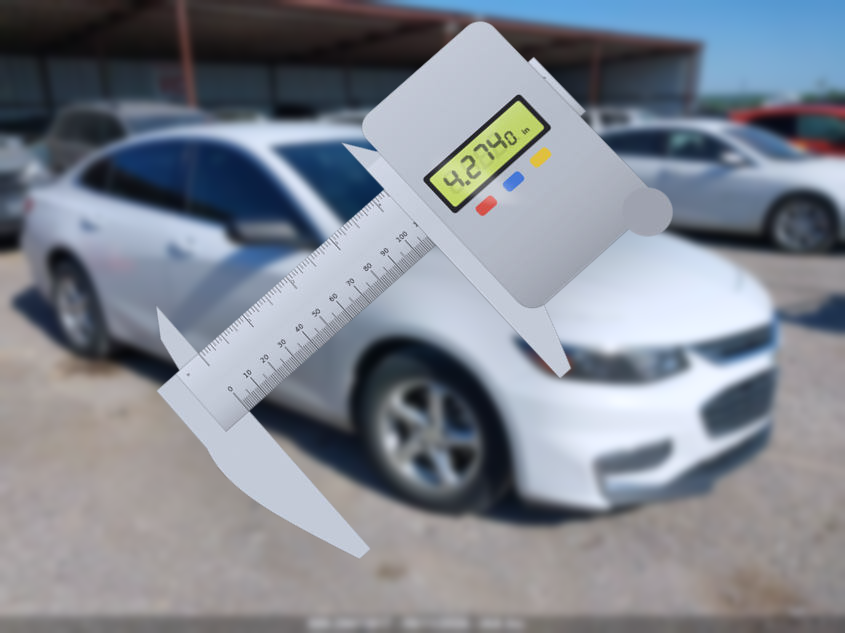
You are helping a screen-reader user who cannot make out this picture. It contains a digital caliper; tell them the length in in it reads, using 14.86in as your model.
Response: 4.2740in
